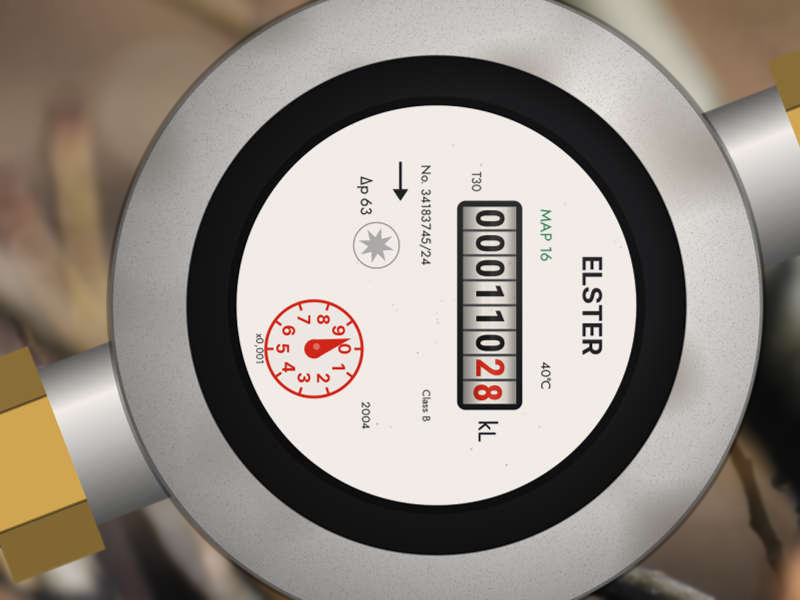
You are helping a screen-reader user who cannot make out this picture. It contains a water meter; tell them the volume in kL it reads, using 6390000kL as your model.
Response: 110.279kL
